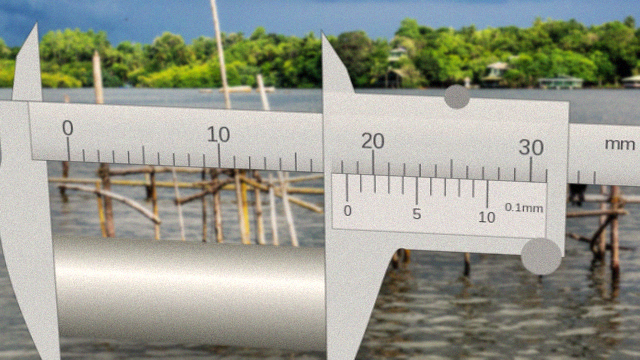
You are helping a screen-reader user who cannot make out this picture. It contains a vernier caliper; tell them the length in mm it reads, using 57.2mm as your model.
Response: 18.3mm
